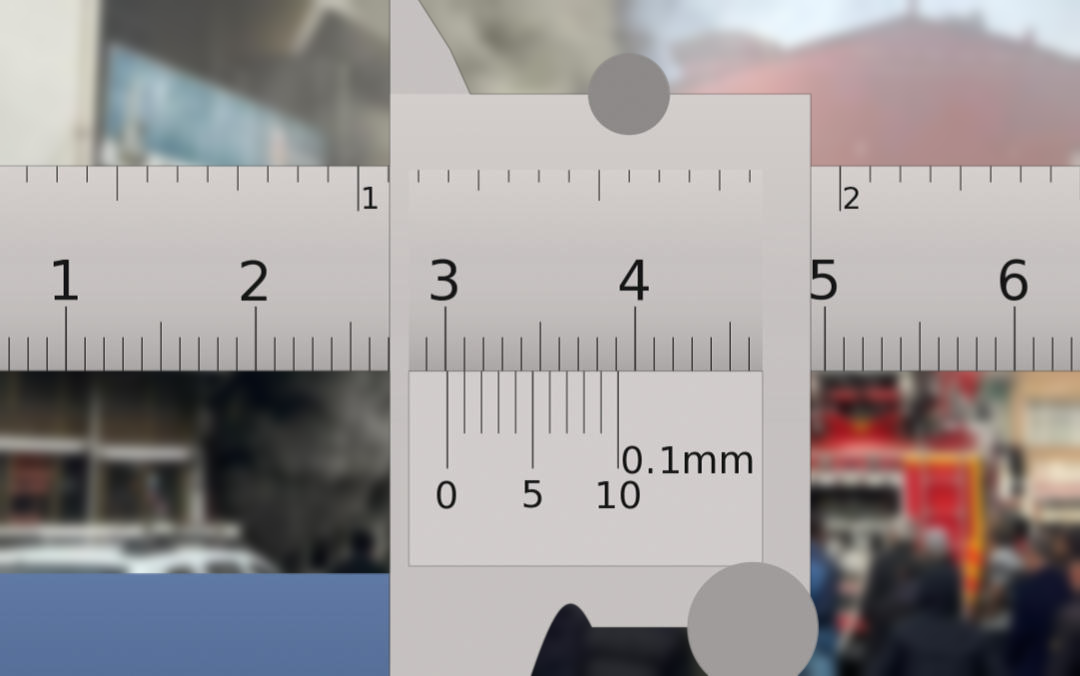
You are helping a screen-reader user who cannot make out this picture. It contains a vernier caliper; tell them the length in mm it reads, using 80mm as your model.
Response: 30.1mm
